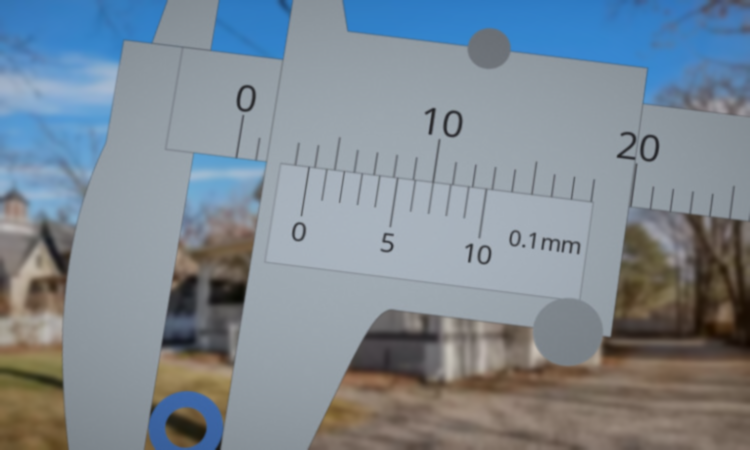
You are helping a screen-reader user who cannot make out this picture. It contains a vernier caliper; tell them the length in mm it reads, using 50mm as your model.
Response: 3.7mm
